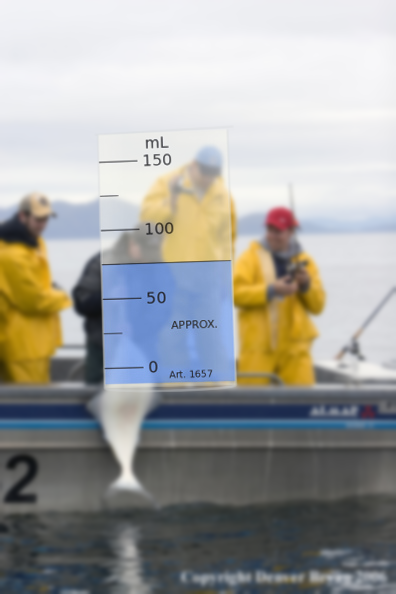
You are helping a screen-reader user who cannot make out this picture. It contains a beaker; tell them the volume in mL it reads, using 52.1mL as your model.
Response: 75mL
